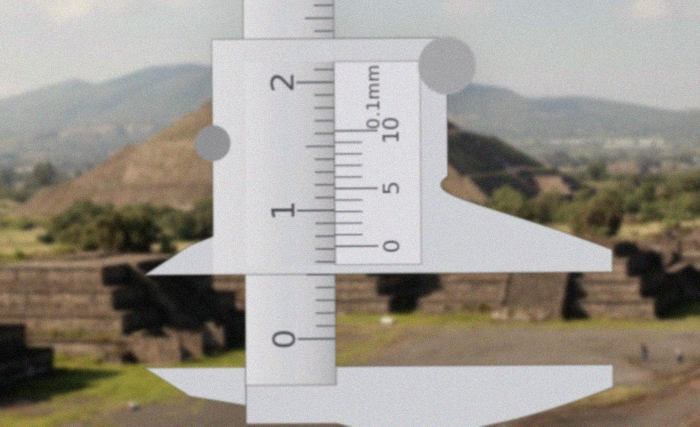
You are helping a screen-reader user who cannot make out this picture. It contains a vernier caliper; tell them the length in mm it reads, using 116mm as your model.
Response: 7.2mm
